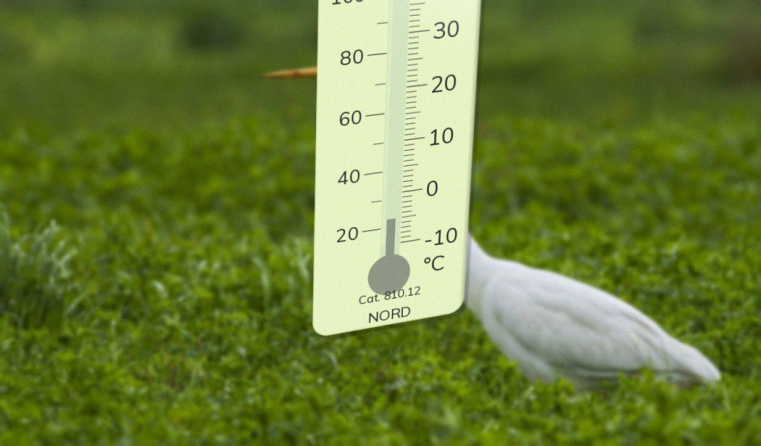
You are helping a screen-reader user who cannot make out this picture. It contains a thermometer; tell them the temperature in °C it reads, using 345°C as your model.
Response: -5°C
